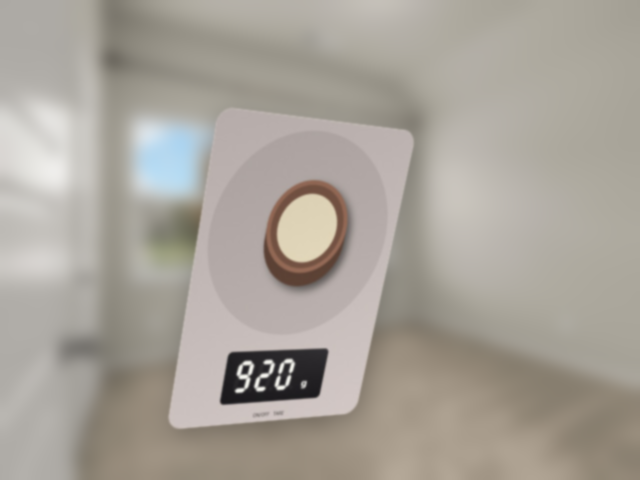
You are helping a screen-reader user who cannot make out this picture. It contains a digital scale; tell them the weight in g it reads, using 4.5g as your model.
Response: 920g
